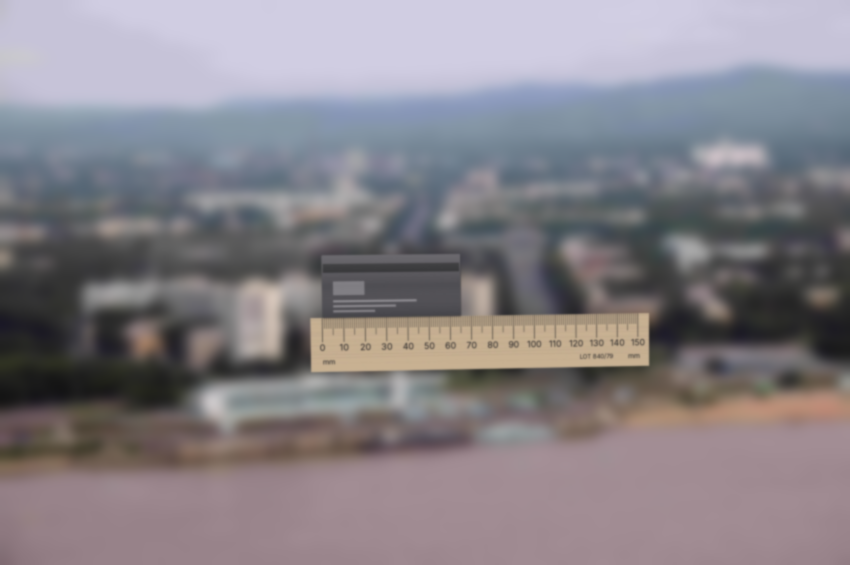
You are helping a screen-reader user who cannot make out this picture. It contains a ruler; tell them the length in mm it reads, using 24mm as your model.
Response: 65mm
